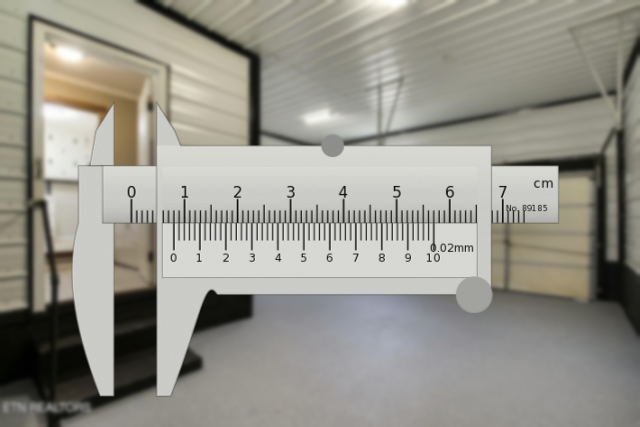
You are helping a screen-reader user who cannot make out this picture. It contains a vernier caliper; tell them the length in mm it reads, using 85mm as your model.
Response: 8.0mm
